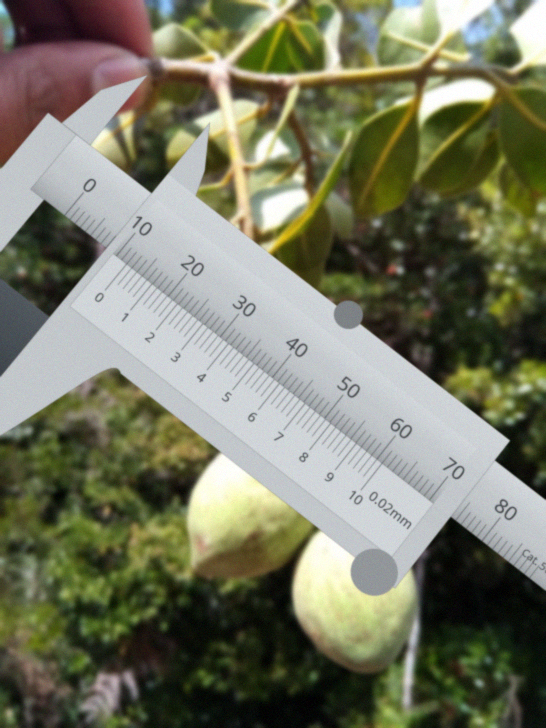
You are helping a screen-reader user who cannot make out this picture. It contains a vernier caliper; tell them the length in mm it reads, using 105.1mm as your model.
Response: 12.0mm
